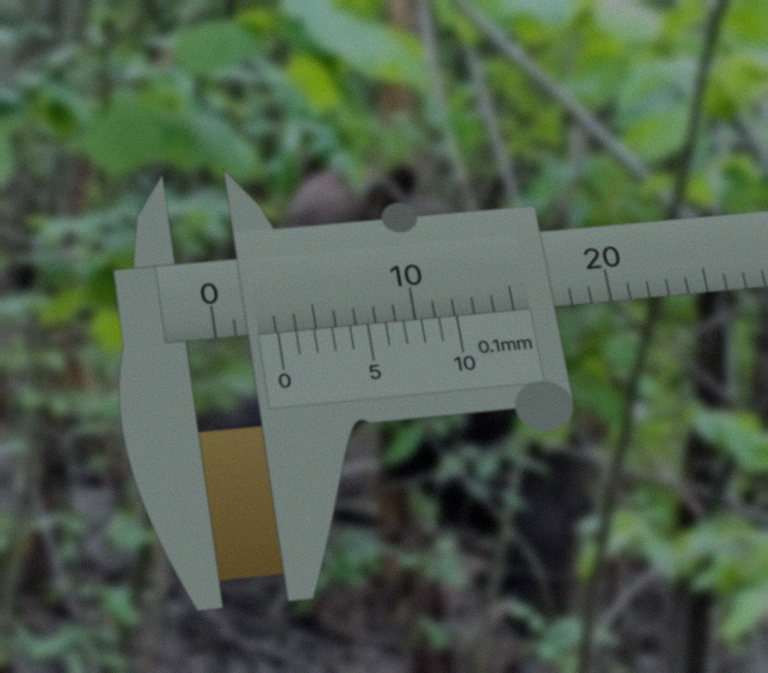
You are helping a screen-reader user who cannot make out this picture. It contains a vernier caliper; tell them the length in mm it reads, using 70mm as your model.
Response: 3.1mm
